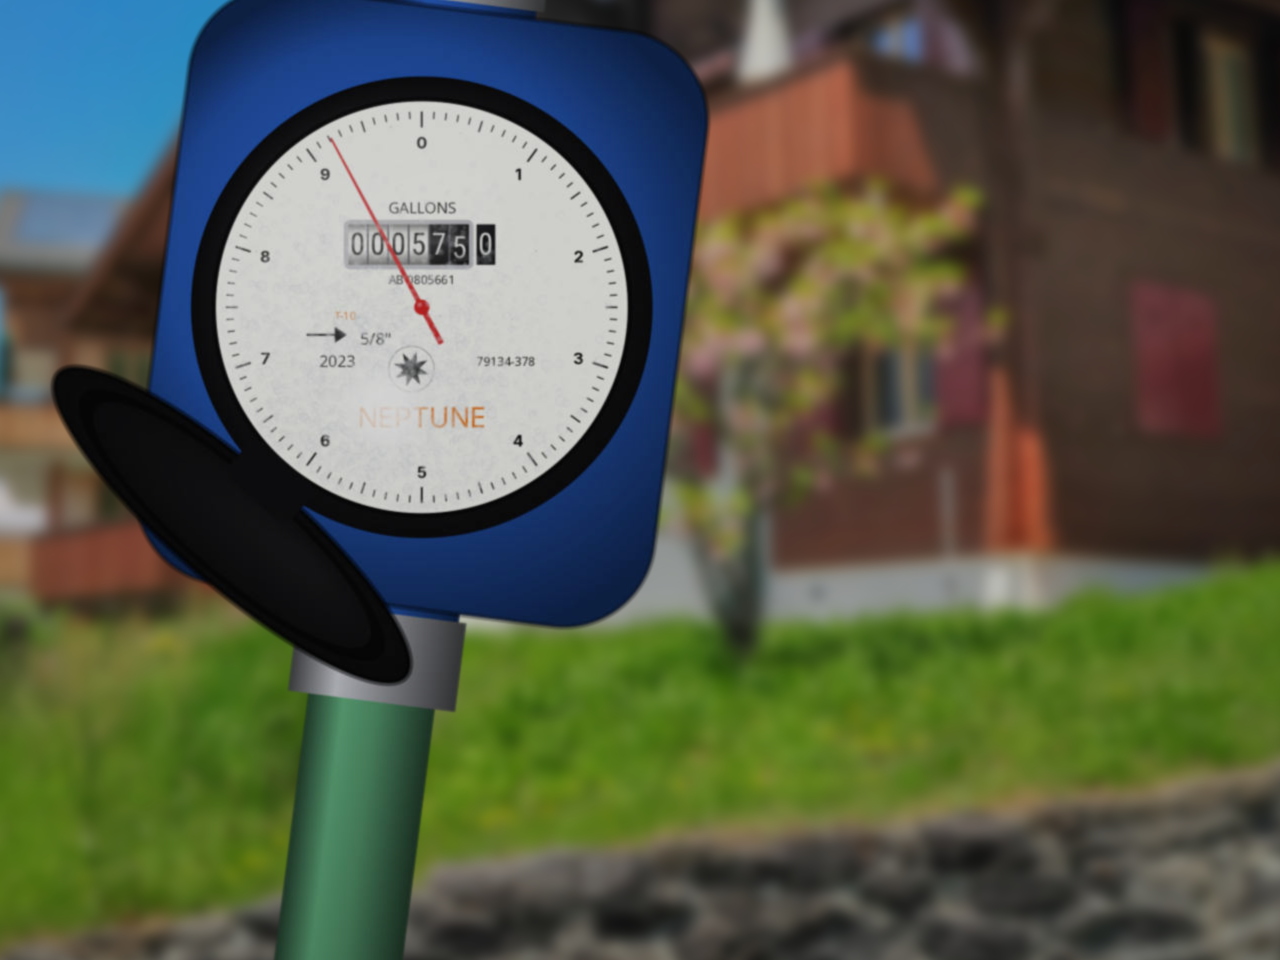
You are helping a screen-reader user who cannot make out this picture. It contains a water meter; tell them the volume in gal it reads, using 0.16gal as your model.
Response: 5749.2gal
